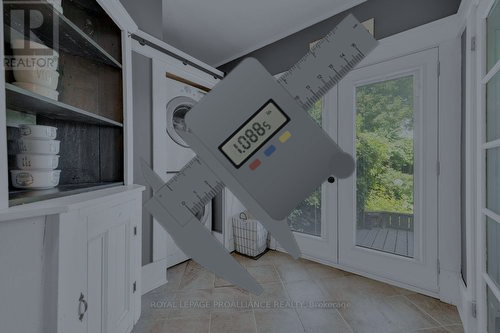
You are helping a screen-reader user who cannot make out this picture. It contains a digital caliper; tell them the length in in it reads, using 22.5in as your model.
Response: 1.0885in
